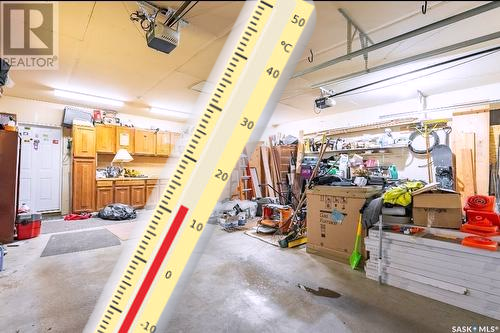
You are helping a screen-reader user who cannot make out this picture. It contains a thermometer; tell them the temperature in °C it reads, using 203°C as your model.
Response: 12°C
